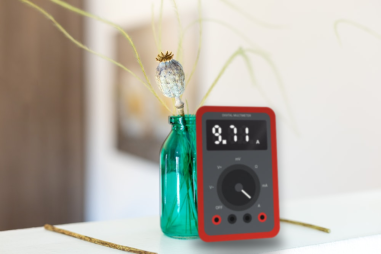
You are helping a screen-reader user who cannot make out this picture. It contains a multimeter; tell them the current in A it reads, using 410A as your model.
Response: 9.71A
